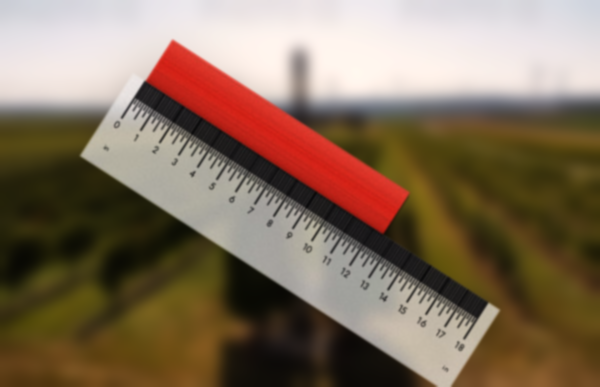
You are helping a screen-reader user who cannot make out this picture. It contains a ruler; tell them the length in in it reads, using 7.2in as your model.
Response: 12.5in
